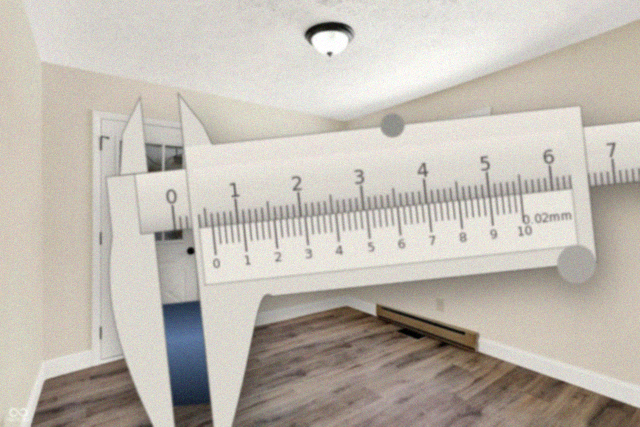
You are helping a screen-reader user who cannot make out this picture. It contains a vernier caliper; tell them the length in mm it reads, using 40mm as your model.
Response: 6.0mm
